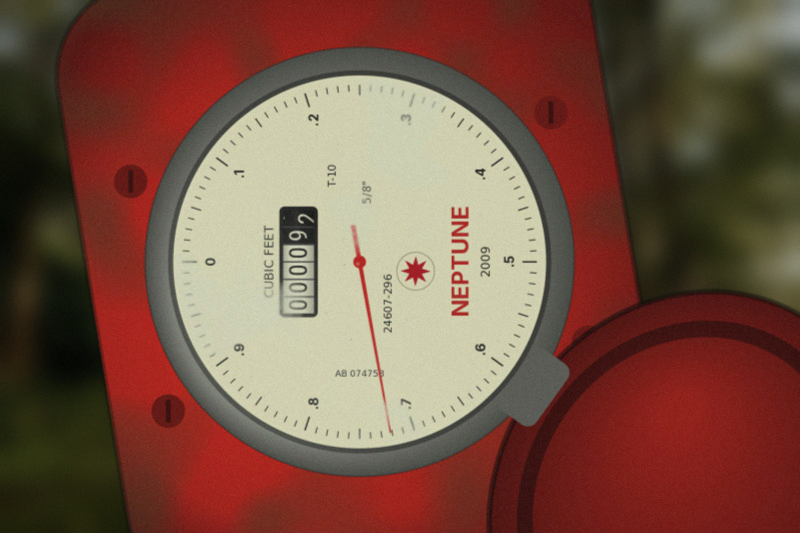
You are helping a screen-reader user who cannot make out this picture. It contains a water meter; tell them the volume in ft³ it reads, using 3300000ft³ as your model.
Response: 91.72ft³
